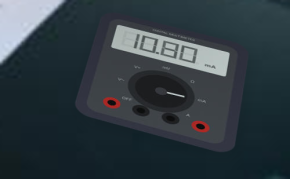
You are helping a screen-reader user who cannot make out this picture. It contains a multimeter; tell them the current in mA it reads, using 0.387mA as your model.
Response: 10.80mA
